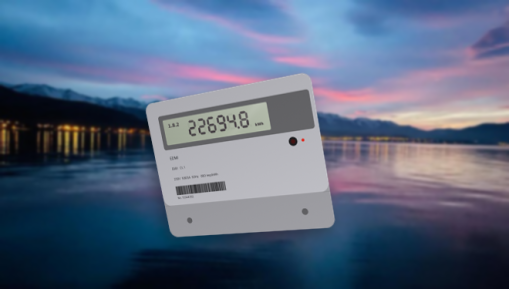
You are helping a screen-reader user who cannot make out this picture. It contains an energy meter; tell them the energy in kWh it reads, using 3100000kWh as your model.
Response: 22694.8kWh
